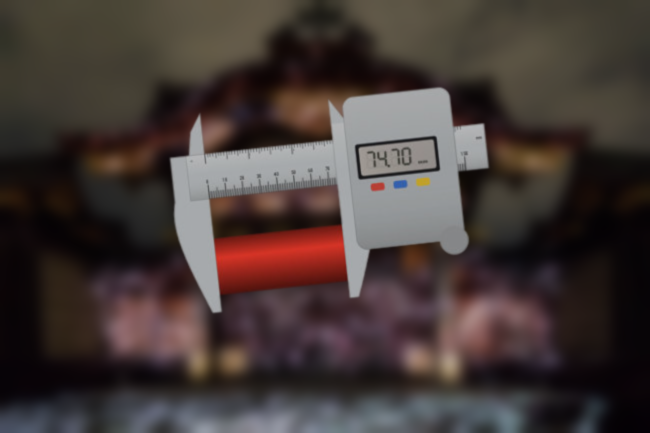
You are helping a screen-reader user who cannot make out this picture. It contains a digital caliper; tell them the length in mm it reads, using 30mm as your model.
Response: 74.70mm
